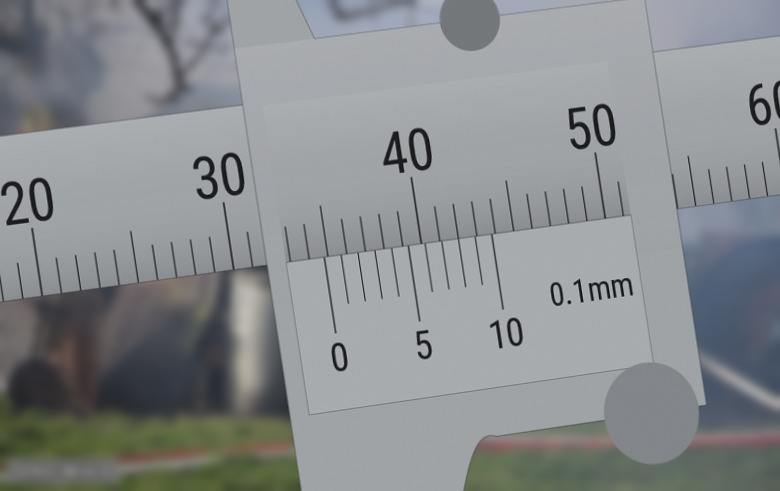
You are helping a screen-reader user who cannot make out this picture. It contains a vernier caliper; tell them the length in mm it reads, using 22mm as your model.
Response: 34.8mm
